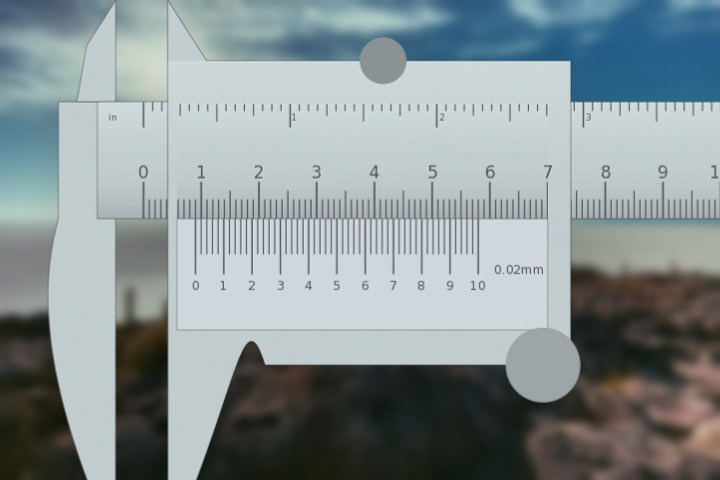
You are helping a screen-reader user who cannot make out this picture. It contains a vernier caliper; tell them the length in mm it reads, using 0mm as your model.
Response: 9.0mm
